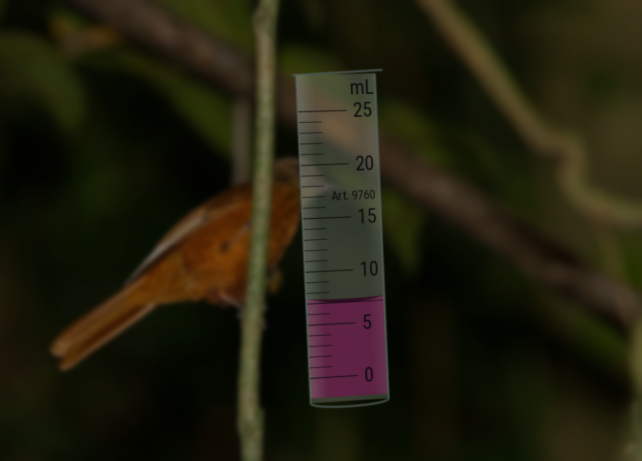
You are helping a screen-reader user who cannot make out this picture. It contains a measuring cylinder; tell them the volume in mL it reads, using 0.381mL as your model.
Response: 7mL
